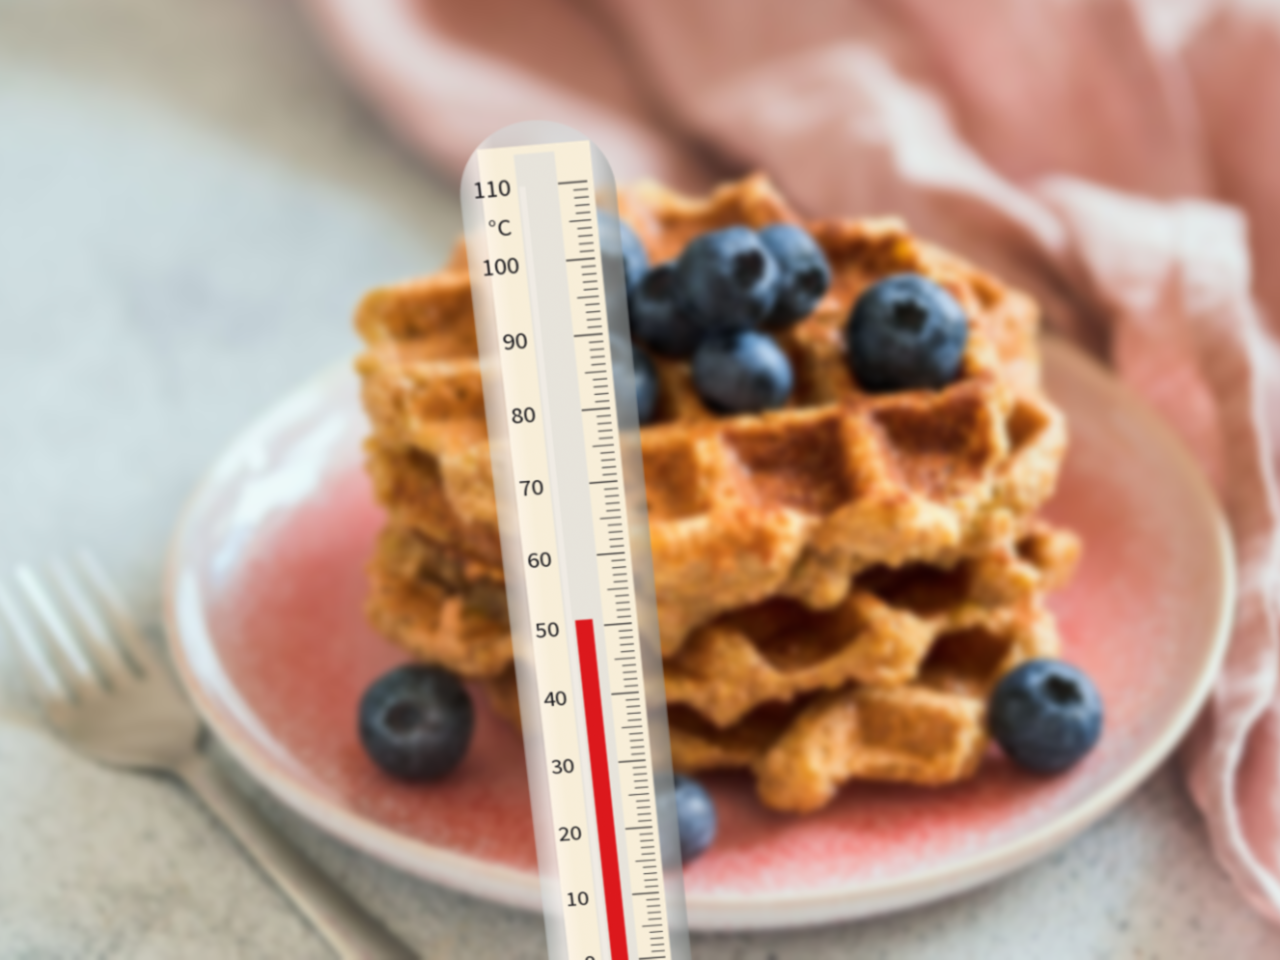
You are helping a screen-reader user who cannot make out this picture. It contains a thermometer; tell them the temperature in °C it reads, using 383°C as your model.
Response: 51°C
